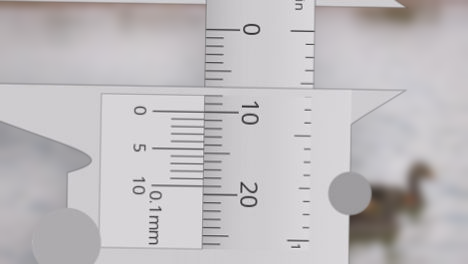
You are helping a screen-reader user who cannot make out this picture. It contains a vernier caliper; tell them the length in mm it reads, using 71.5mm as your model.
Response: 10.0mm
